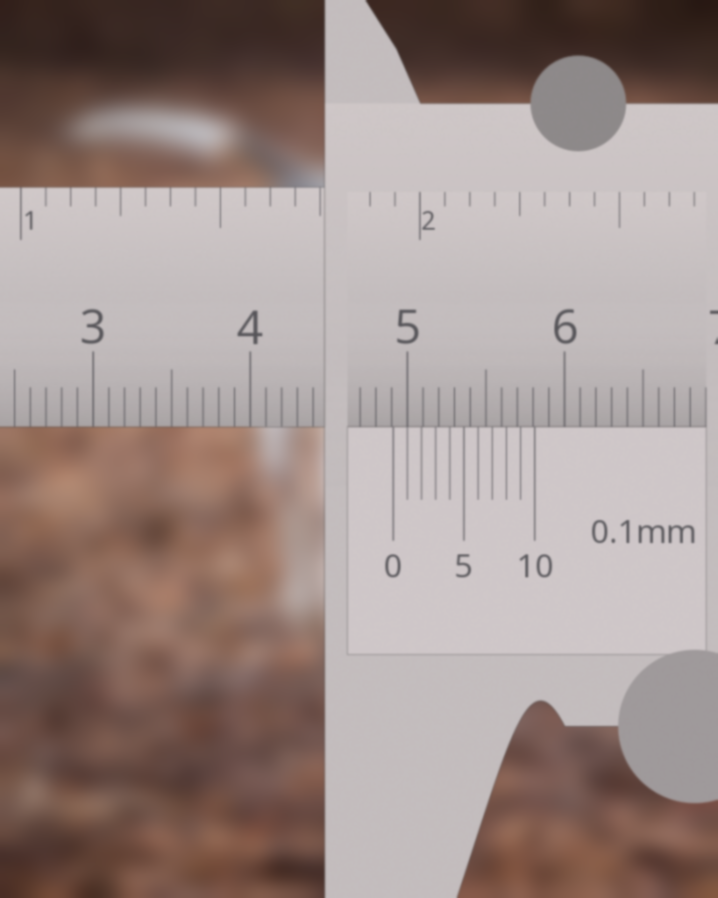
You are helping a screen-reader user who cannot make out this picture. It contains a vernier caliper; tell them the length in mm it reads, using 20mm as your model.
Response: 49.1mm
